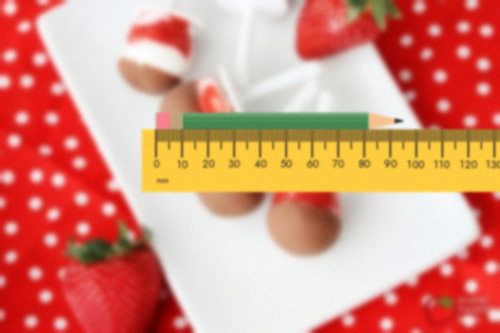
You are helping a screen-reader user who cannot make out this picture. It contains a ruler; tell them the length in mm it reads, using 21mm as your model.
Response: 95mm
